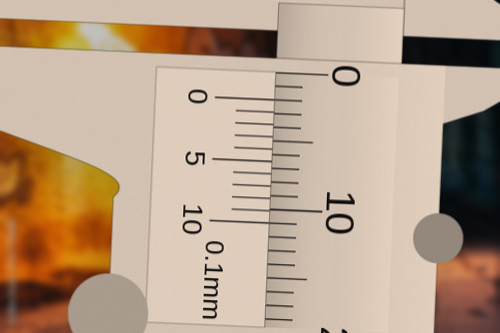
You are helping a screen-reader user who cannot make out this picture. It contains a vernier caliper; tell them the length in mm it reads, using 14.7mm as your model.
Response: 2.0mm
